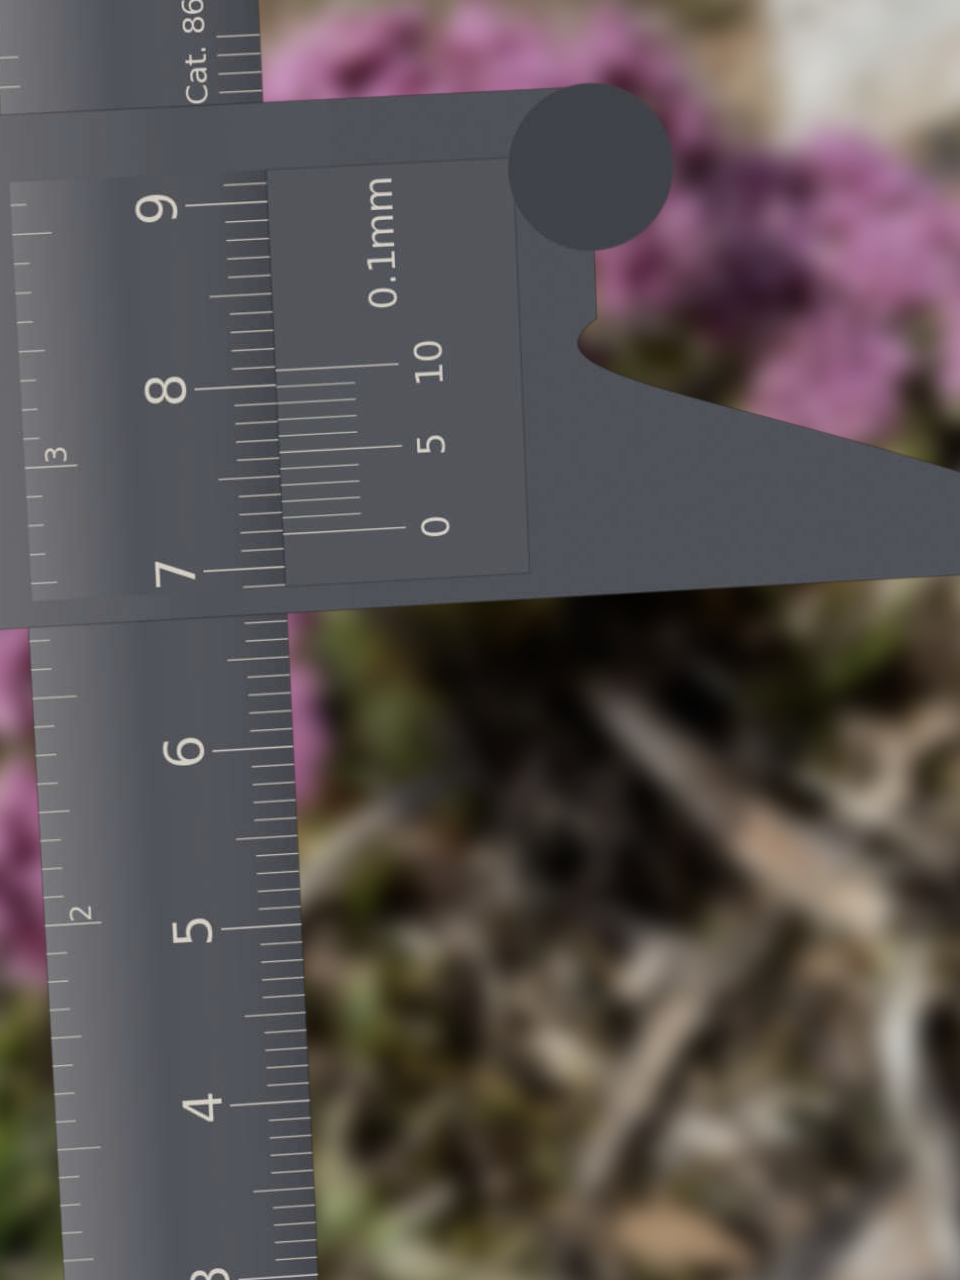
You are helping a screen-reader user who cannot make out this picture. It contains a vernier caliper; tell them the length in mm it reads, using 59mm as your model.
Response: 71.8mm
